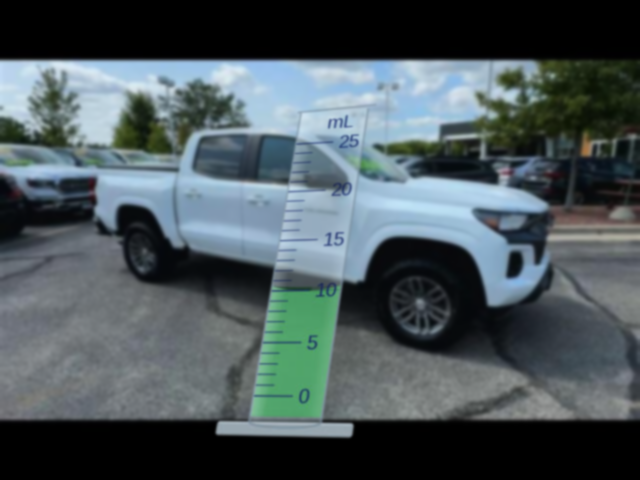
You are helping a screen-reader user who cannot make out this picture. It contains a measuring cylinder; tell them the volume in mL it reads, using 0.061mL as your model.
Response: 10mL
